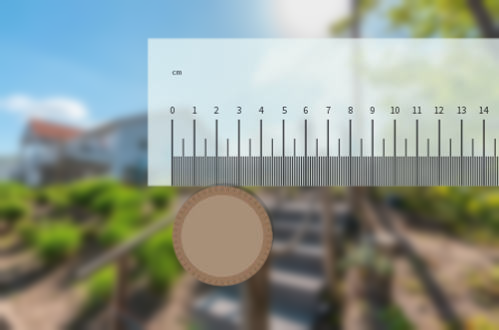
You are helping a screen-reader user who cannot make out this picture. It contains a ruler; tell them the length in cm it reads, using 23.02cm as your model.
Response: 4.5cm
